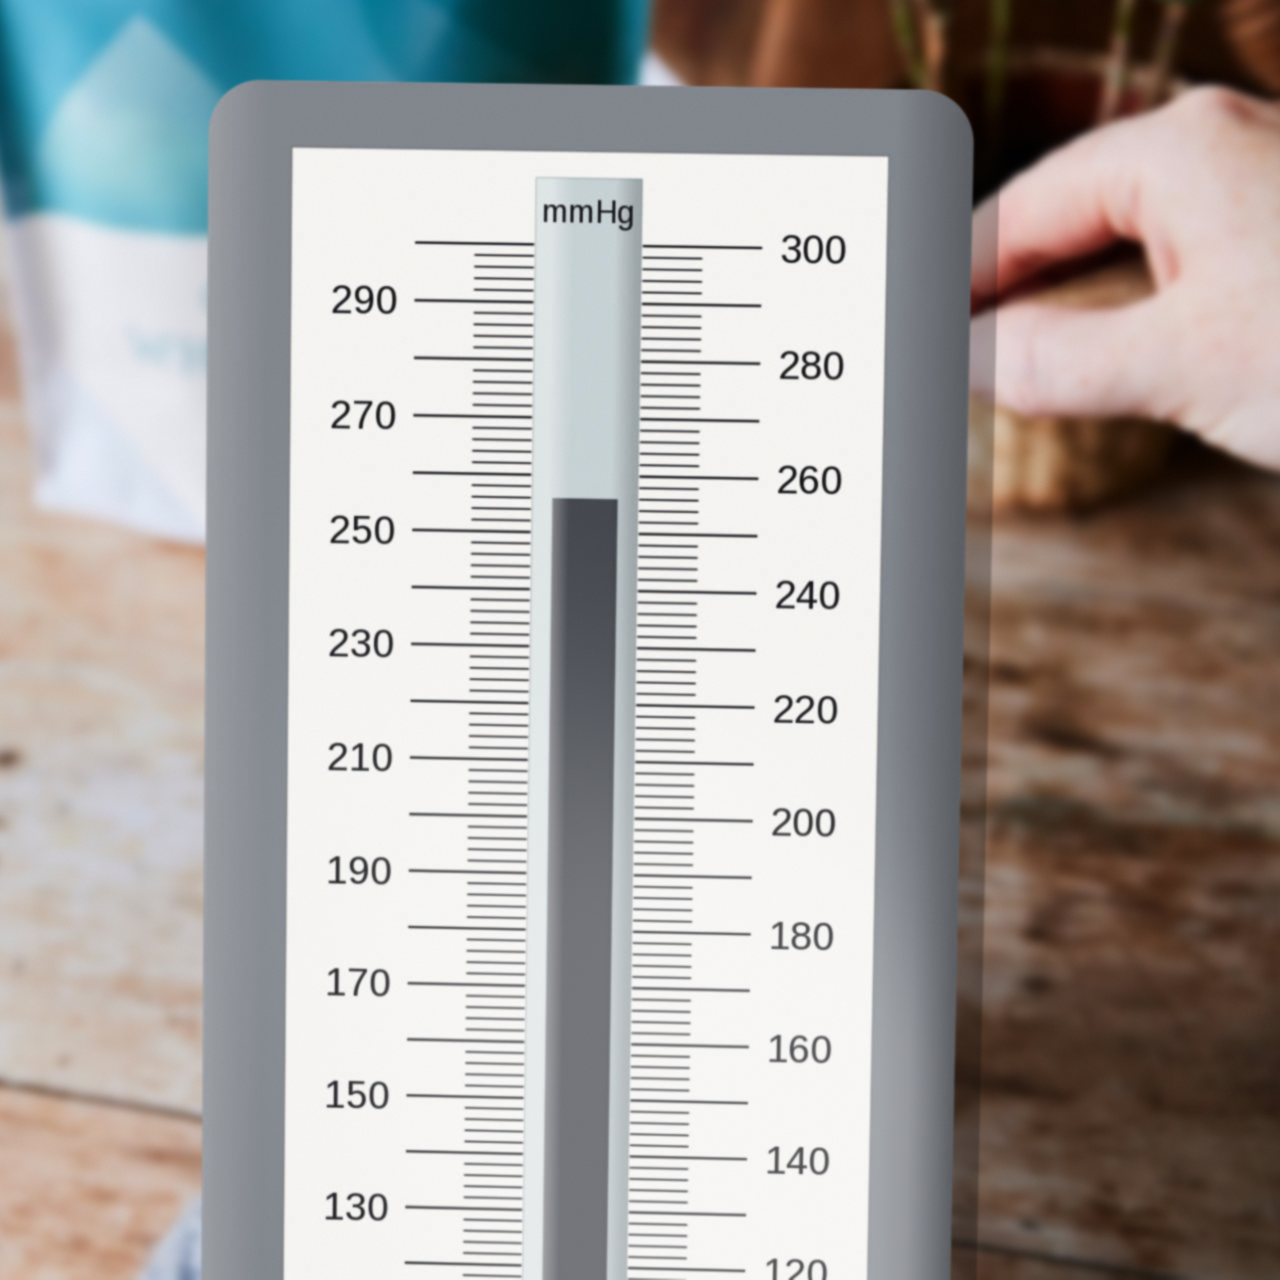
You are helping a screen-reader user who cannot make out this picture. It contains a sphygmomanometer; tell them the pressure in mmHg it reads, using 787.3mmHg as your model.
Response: 256mmHg
